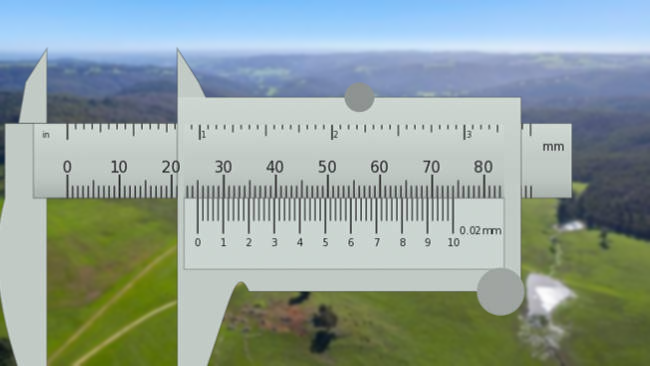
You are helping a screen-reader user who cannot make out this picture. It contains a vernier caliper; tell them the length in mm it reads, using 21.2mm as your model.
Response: 25.0mm
